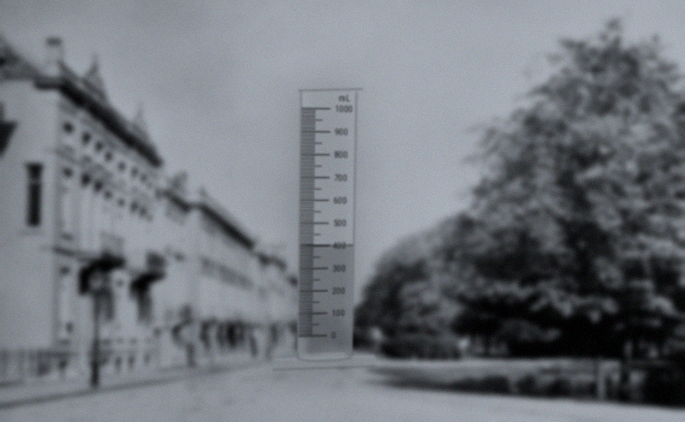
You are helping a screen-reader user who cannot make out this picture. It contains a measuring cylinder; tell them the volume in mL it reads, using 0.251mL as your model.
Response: 400mL
